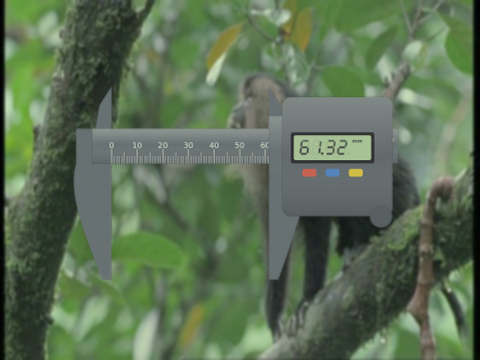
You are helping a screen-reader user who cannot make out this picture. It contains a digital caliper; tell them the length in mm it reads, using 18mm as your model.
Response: 61.32mm
